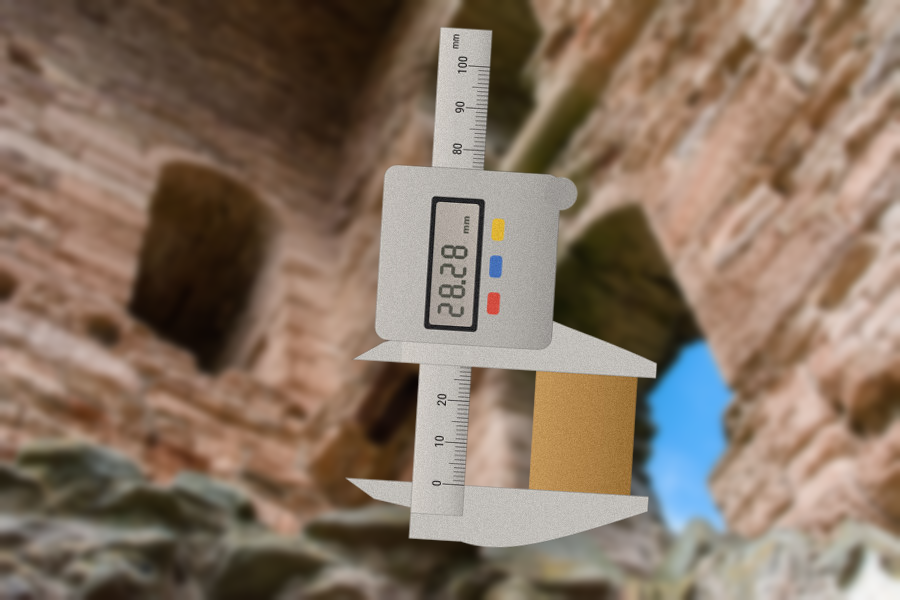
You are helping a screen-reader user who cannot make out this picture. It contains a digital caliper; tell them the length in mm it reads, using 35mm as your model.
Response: 28.28mm
